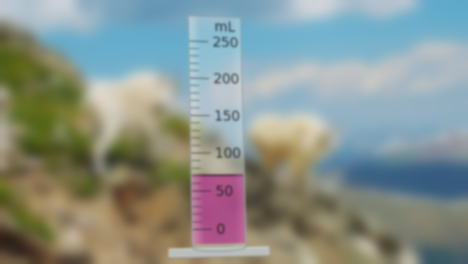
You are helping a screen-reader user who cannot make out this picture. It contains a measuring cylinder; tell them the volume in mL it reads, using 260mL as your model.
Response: 70mL
